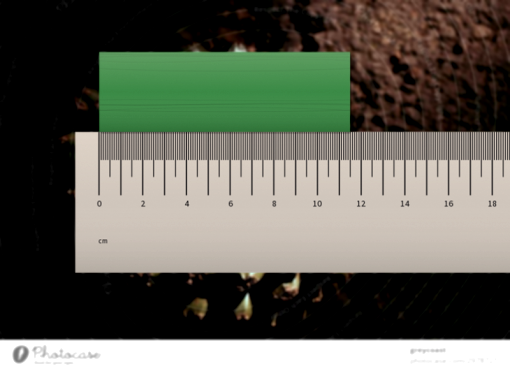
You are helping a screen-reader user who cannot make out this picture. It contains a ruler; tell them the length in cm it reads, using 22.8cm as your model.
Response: 11.5cm
